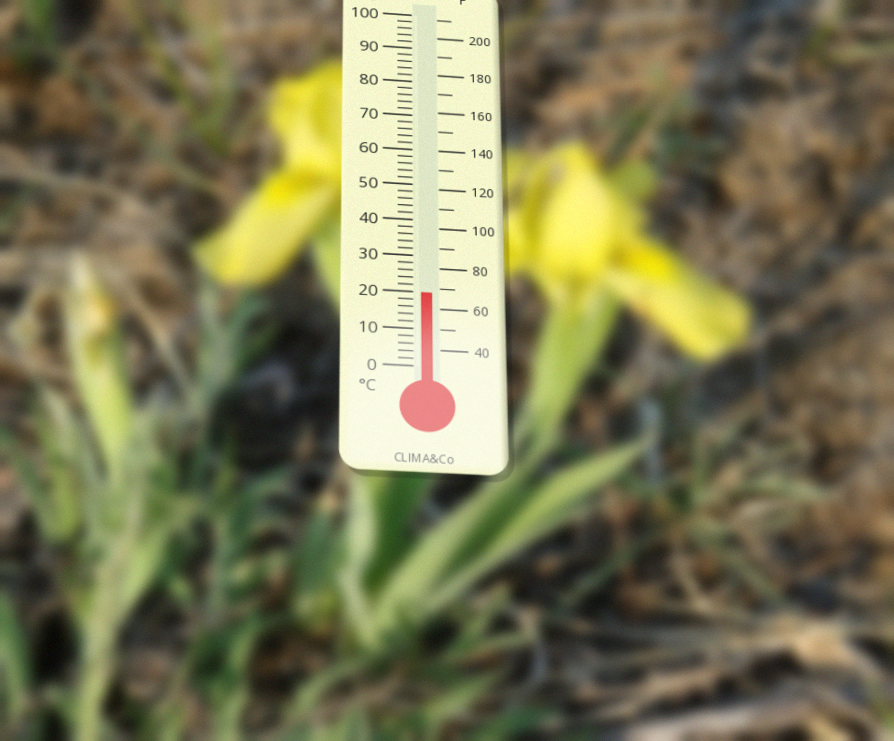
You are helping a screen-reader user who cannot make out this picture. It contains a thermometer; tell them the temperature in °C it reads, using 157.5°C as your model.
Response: 20°C
